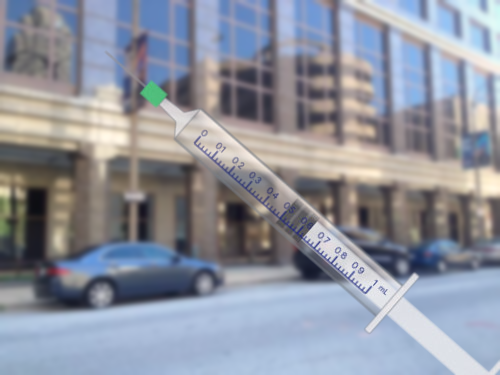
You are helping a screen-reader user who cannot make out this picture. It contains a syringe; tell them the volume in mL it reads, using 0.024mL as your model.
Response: 0.5mL
